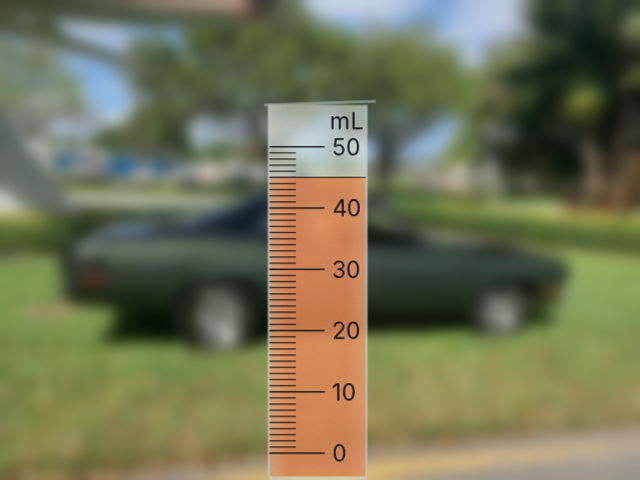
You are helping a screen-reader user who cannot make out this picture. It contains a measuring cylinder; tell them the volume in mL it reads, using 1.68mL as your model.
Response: 45mL
